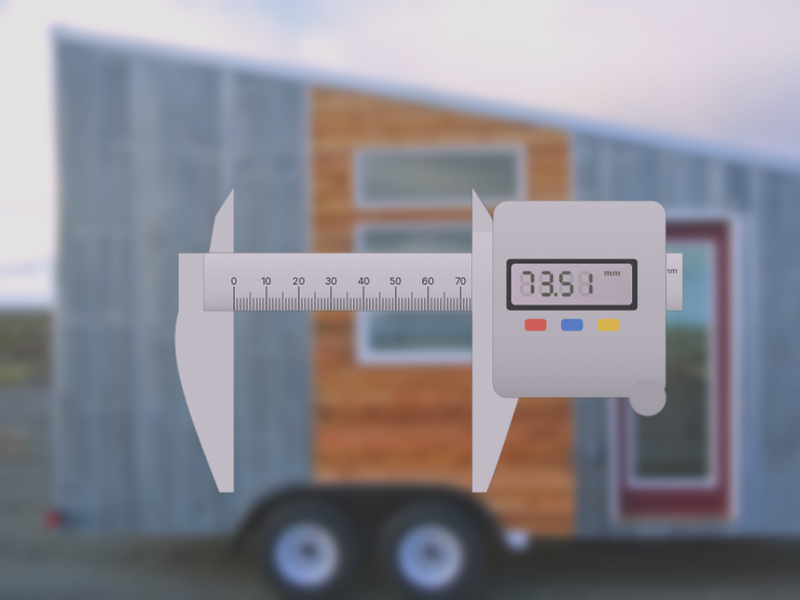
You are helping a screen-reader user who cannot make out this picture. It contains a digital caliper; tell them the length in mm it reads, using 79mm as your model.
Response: 73.51mm
